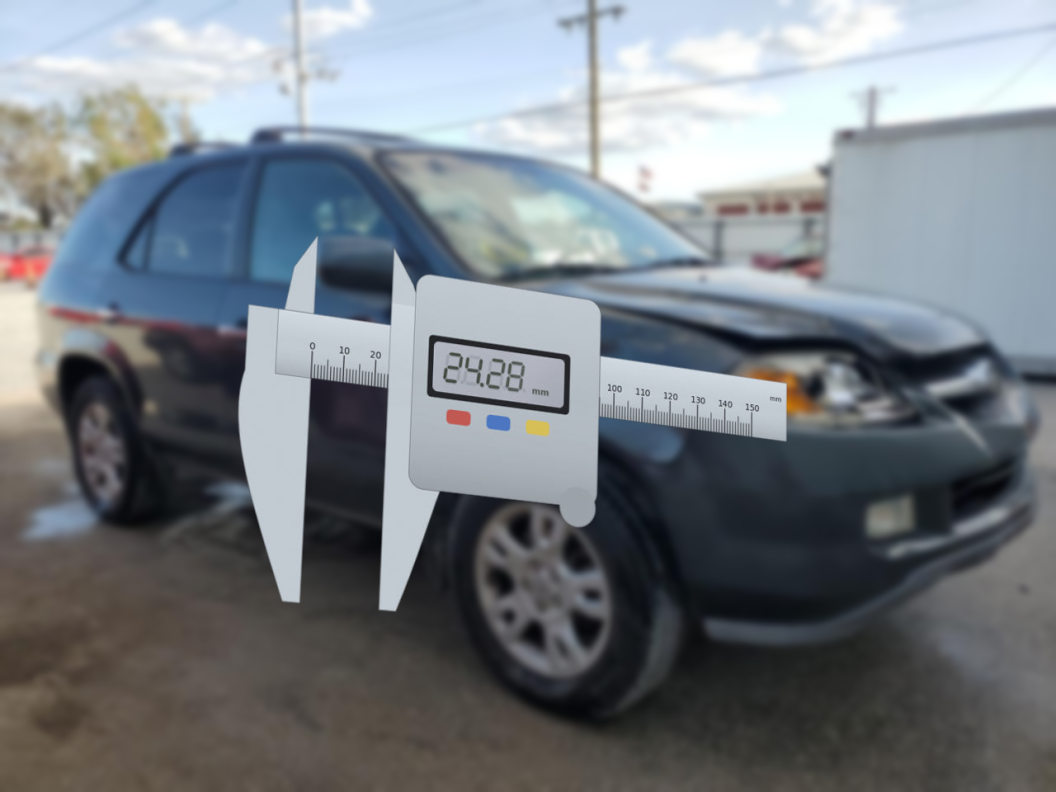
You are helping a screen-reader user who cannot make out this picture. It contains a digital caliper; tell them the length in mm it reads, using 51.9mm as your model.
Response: 24.28mm
